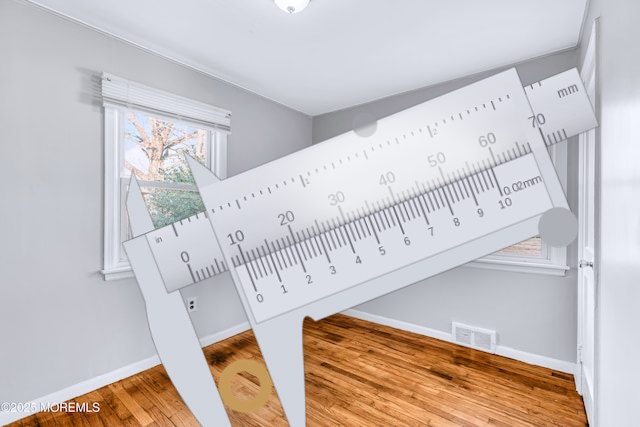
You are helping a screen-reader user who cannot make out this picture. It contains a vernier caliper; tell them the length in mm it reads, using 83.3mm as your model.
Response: 10.0mm
